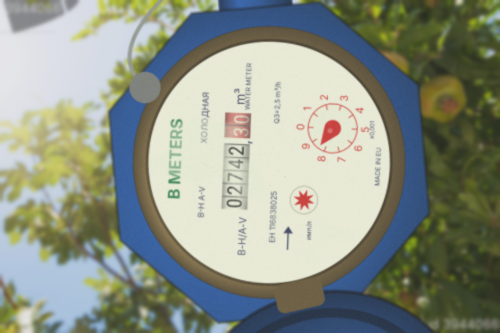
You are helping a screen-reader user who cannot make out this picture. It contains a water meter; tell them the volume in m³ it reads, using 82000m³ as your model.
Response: 2742.298m³
